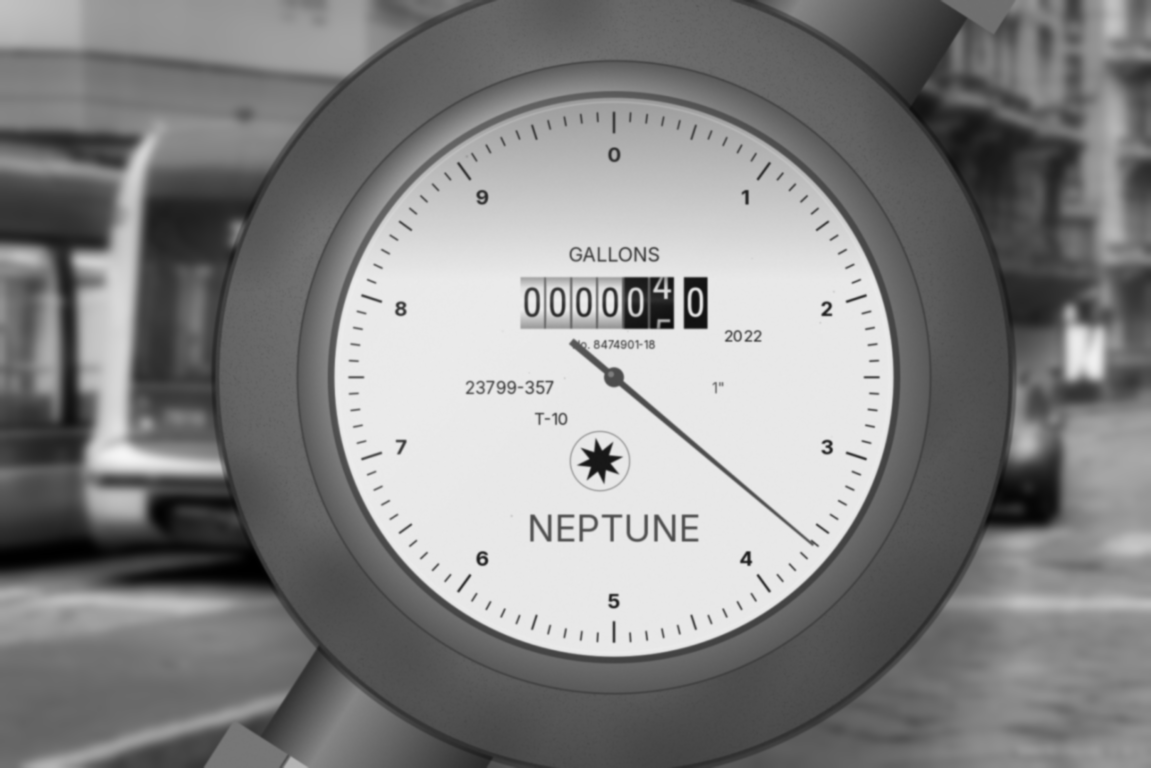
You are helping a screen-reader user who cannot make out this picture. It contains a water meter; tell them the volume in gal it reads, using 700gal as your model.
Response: 43.6gal
